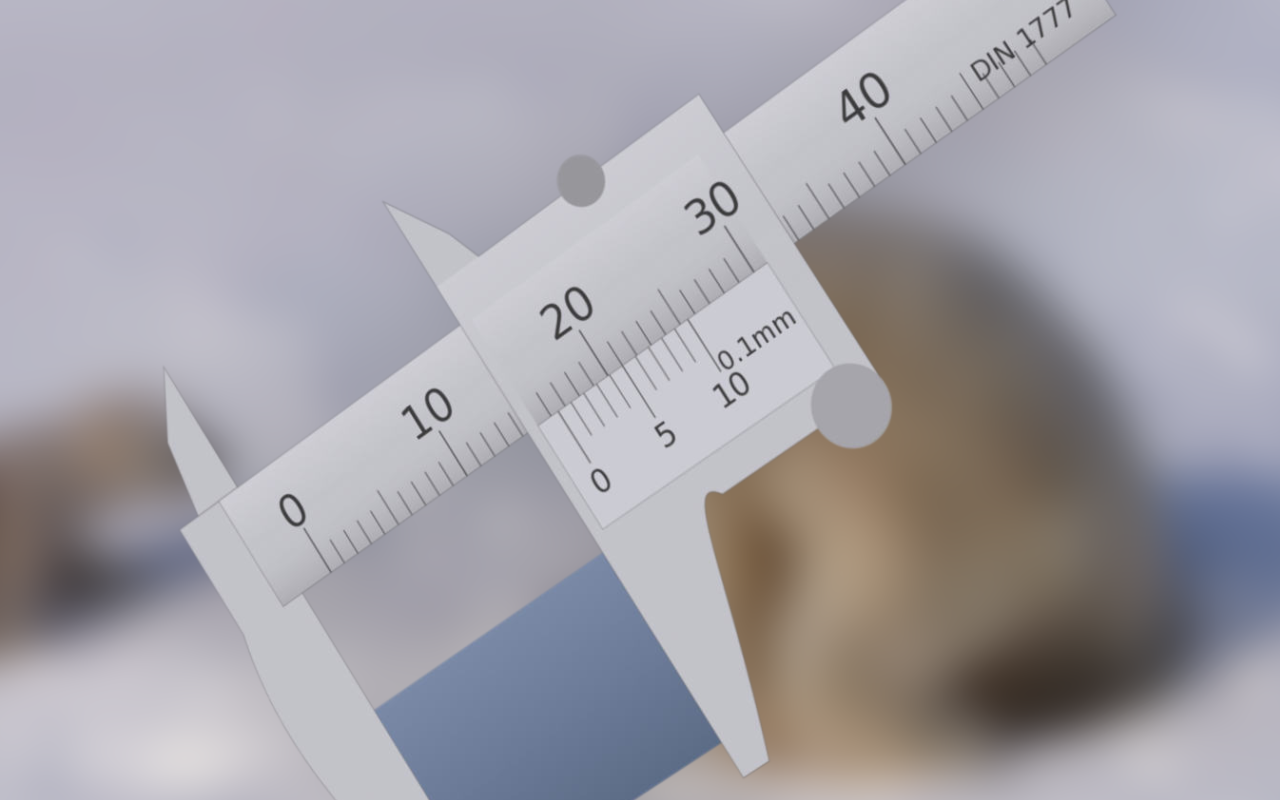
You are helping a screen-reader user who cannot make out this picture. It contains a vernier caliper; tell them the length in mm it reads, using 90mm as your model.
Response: 16.5mm
